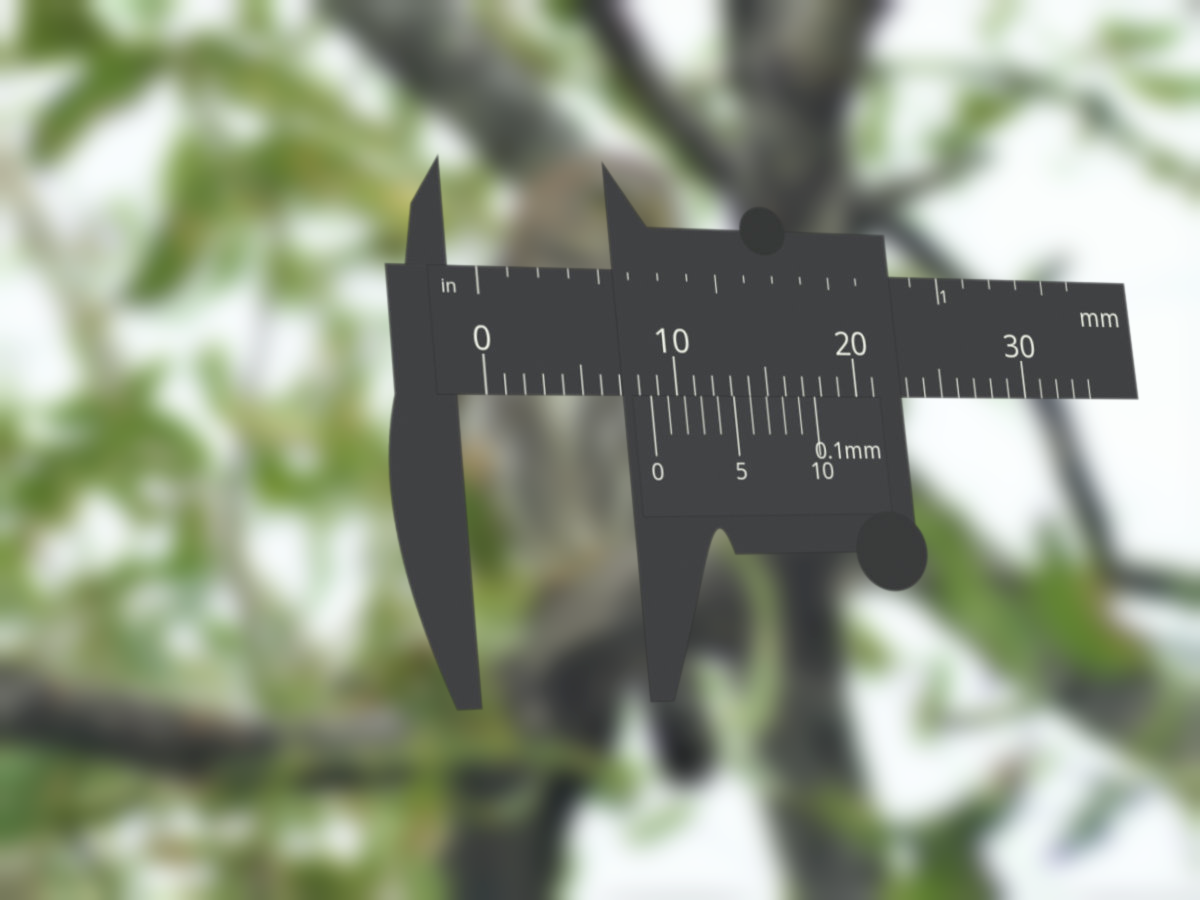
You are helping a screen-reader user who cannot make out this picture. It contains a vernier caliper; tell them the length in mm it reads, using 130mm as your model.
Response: 8.6mm
